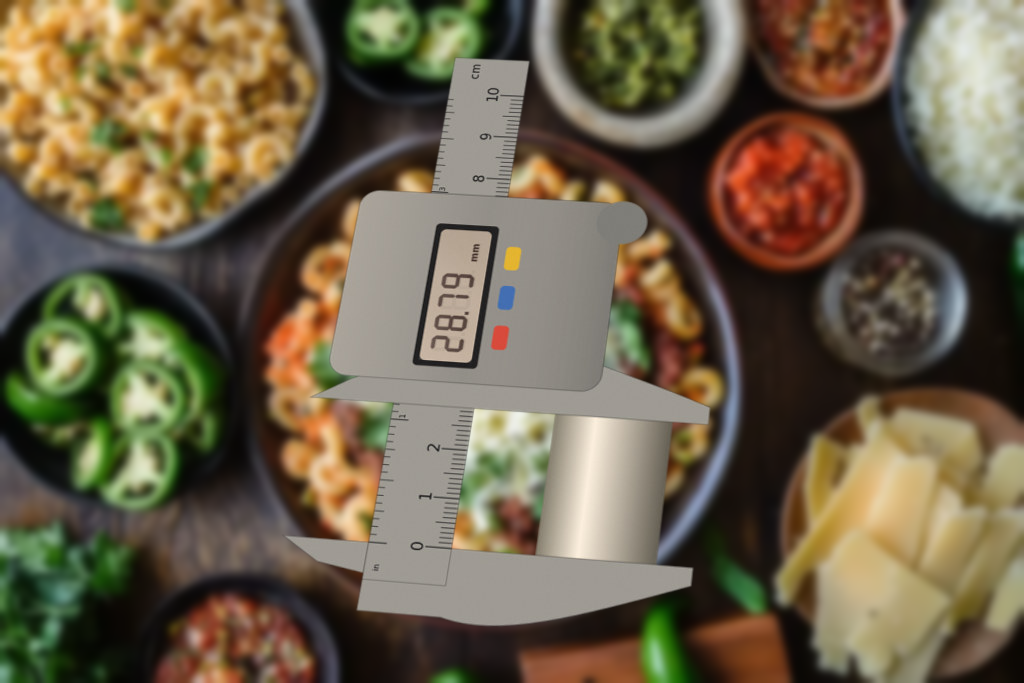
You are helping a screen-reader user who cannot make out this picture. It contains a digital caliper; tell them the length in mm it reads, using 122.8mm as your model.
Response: 28.79mm
